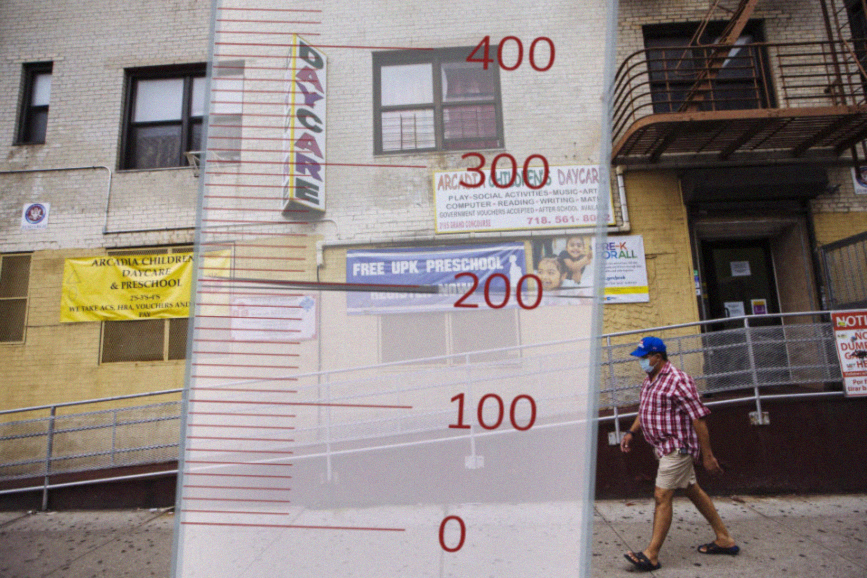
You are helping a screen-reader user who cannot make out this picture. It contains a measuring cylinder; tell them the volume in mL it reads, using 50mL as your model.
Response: 195mL
